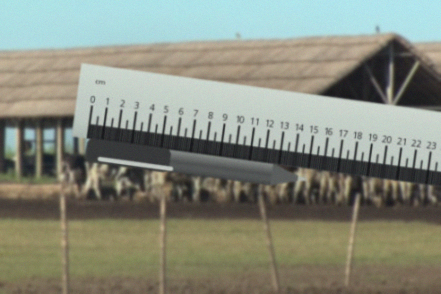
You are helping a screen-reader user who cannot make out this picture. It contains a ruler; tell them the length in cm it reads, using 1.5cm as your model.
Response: 15cm
